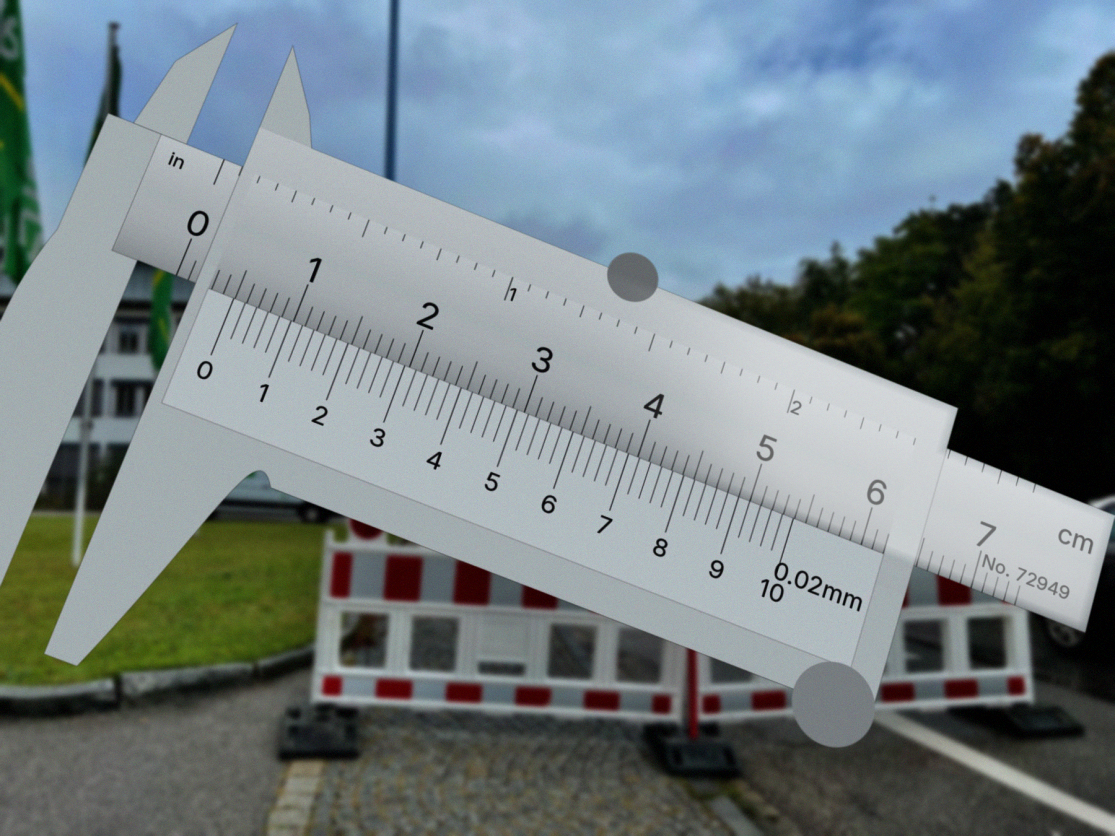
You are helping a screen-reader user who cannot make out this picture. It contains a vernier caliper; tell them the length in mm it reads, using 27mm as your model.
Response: 4.9mm
